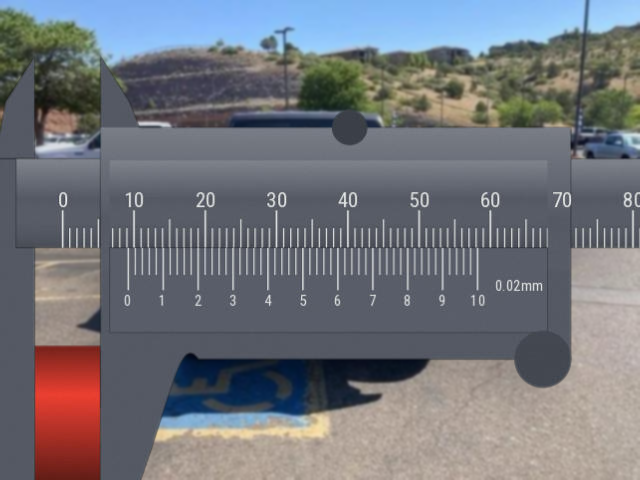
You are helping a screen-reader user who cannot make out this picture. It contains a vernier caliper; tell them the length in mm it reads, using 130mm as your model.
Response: 9.2mm
